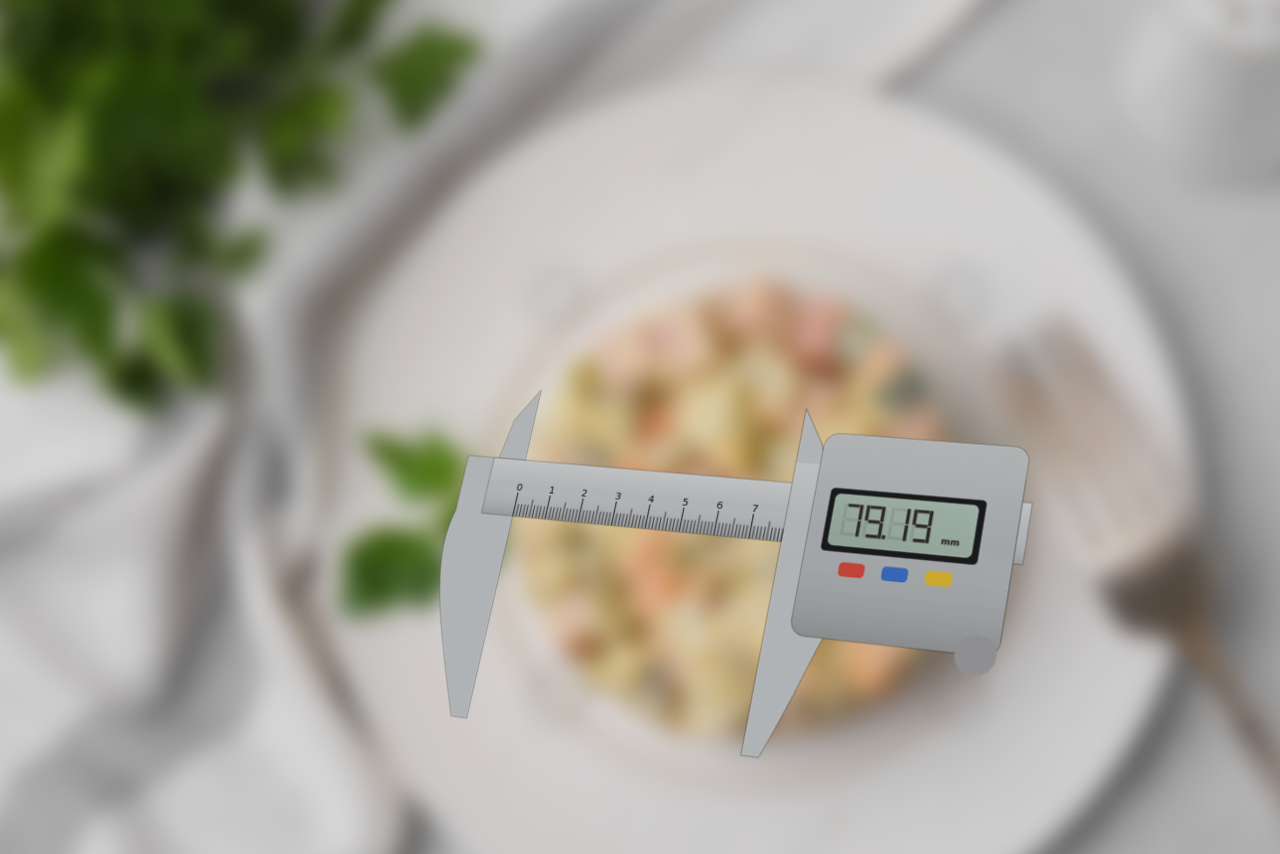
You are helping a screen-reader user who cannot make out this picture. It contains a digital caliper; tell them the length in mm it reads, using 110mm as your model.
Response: 79.19mm
